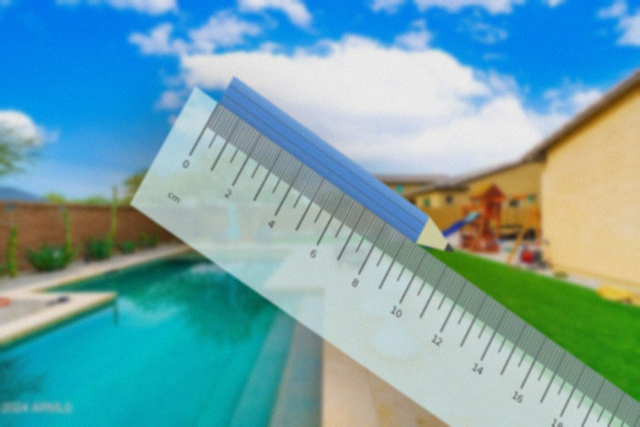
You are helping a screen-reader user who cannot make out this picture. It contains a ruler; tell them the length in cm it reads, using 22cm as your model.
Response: 11cm
